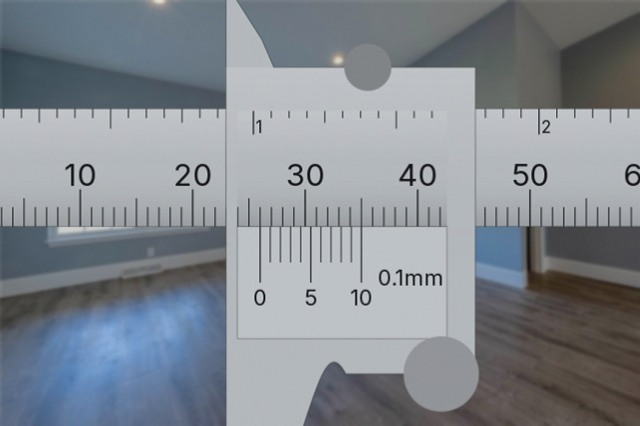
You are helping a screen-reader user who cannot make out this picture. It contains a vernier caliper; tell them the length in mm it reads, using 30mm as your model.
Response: 26.0mm
